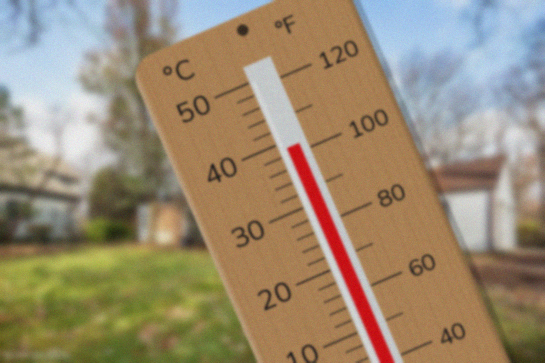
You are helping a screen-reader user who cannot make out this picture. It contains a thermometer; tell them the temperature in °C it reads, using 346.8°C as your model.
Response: 39°C
